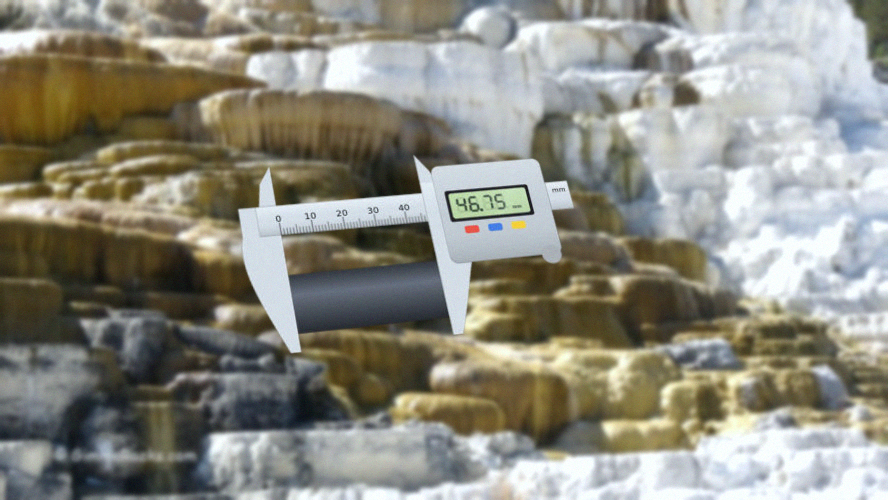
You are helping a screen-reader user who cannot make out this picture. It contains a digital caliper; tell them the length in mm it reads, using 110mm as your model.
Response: 46.75mm
